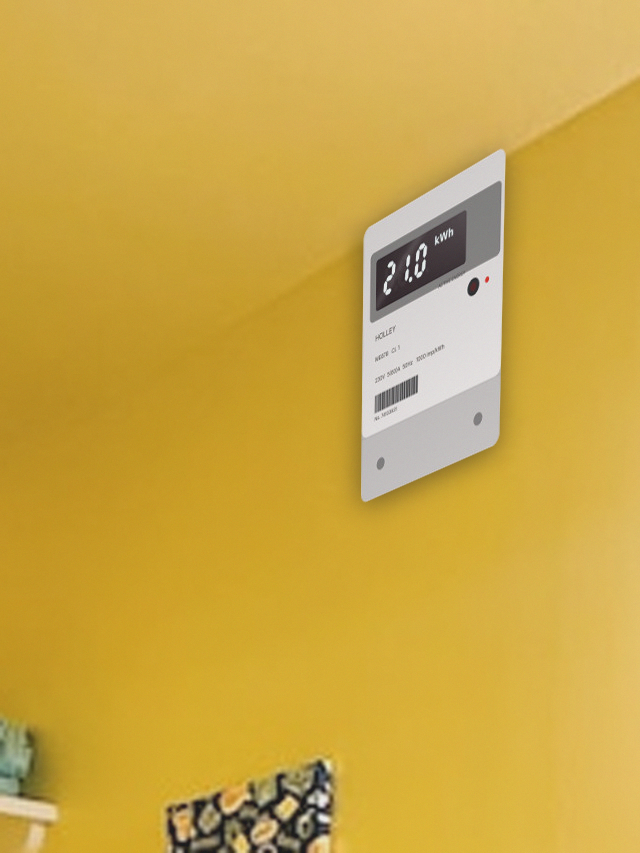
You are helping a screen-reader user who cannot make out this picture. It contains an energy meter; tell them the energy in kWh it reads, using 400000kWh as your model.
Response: 21.0kWh
